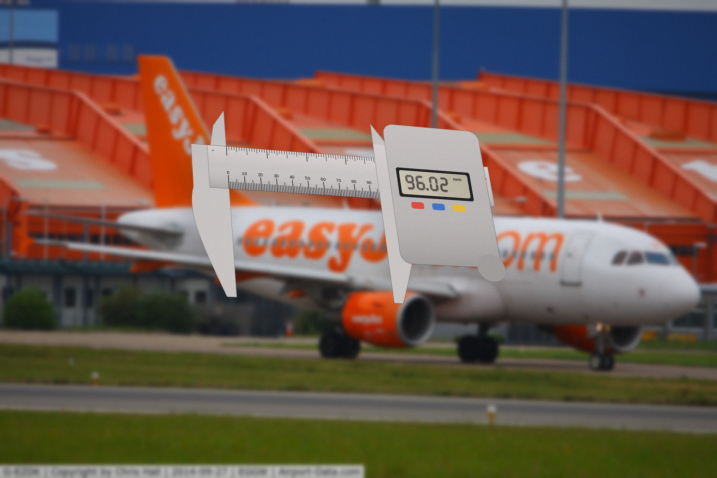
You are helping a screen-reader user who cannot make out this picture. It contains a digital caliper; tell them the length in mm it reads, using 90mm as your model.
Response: 96.02mm
